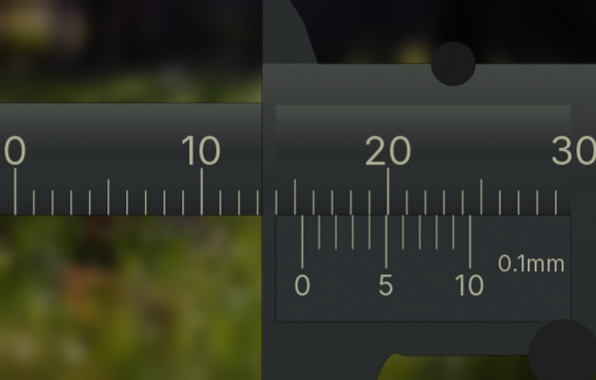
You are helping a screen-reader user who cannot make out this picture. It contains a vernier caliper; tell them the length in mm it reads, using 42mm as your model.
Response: 15.4mm
